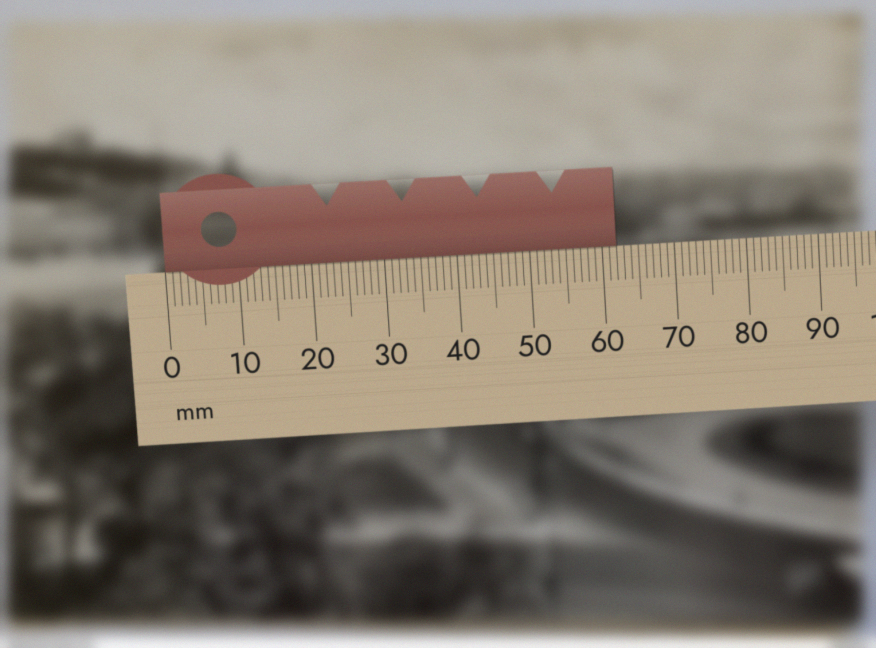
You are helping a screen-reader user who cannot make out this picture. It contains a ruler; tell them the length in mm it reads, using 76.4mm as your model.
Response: 62mm
